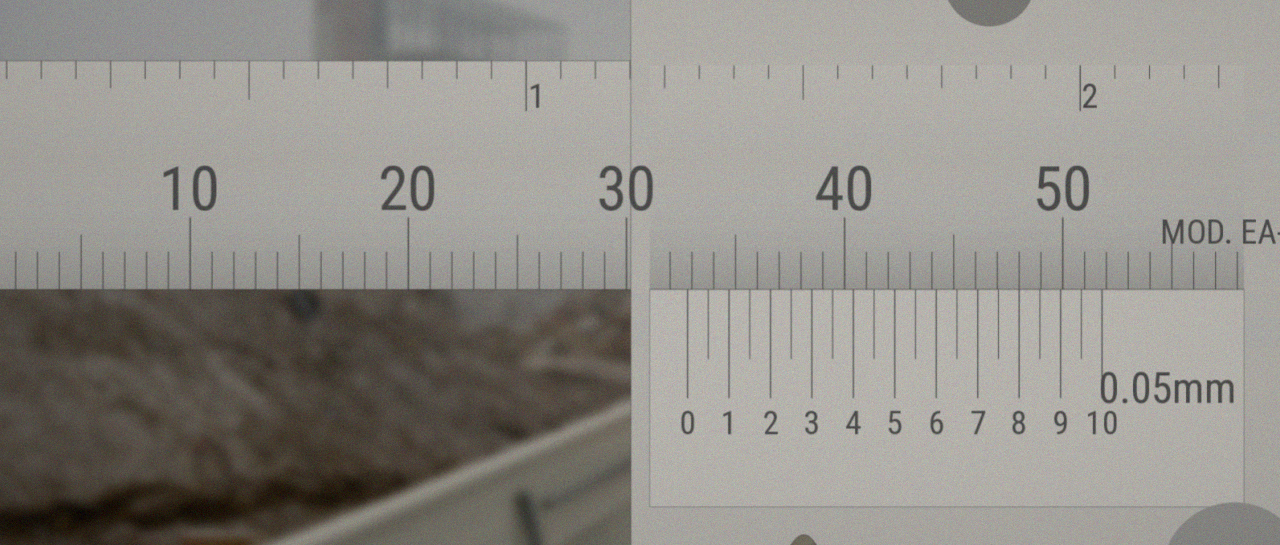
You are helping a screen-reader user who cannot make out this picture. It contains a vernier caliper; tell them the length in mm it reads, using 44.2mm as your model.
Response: 32.8mm
